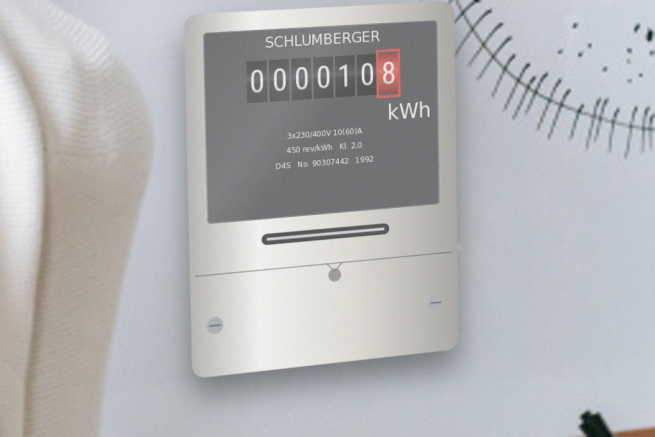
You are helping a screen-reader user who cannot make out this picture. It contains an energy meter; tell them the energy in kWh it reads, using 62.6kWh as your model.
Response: 10.8kWh
